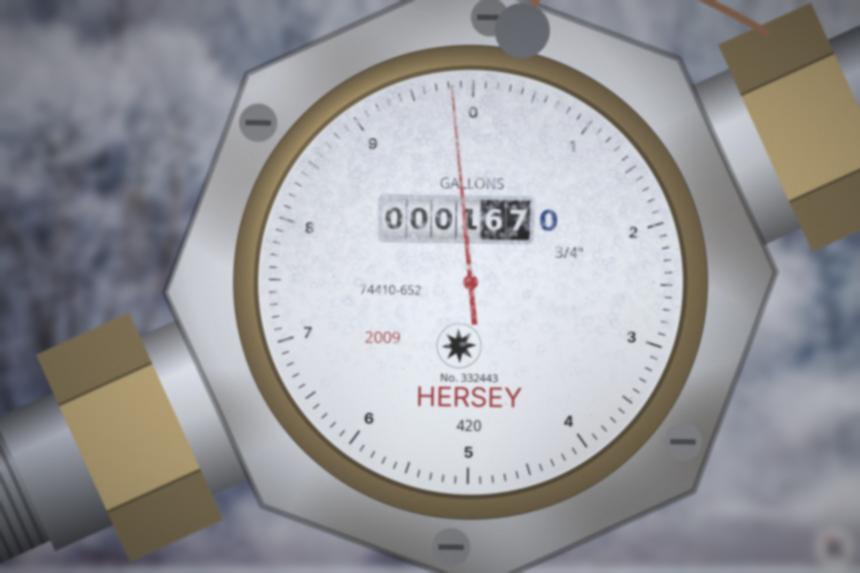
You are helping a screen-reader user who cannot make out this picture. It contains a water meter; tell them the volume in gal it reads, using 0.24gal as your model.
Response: 1669.8gal
